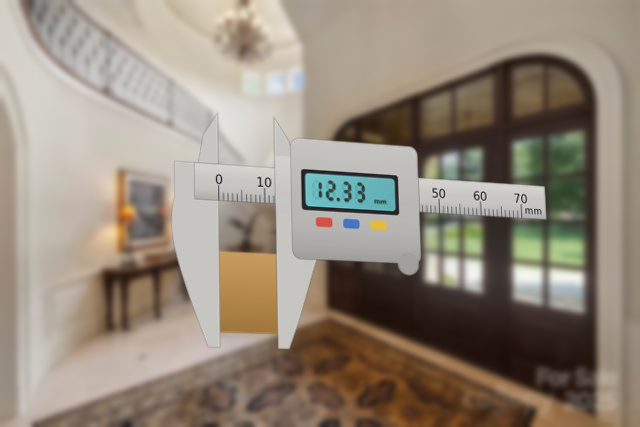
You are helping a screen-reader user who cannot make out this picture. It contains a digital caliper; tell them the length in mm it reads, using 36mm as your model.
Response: 12.33mm
